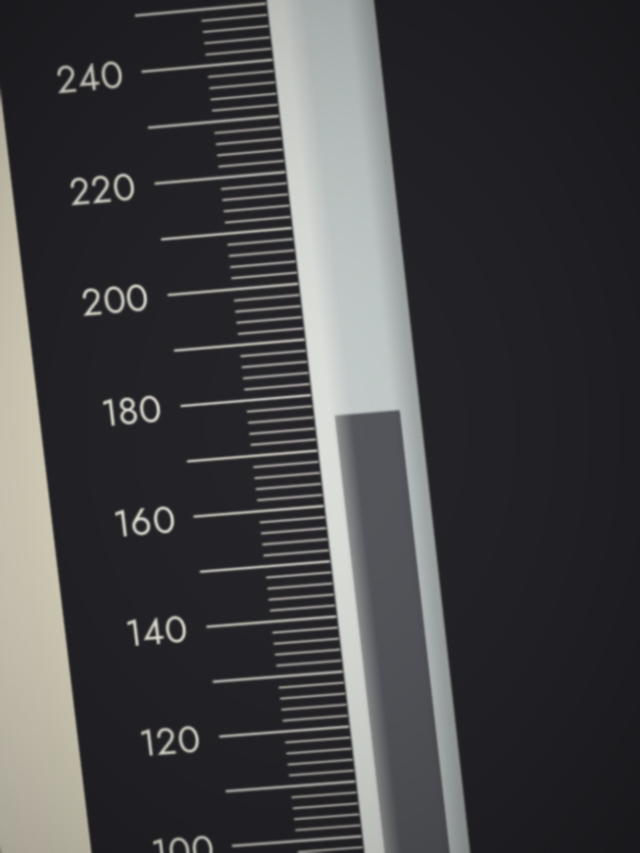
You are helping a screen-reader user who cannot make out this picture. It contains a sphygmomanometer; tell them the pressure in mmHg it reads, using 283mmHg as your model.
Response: 176mmHg
